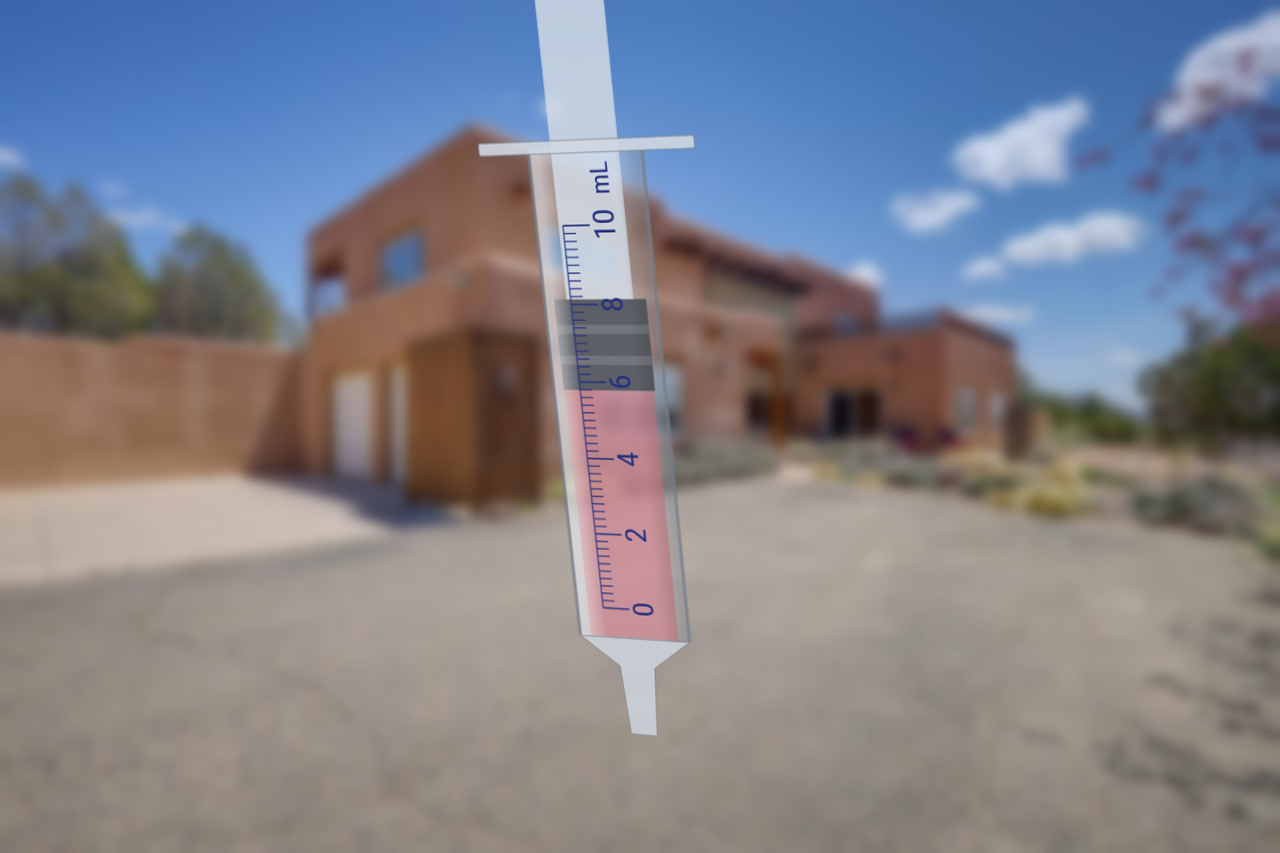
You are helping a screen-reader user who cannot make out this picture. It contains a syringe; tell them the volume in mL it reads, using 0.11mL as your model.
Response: 5.8mL
